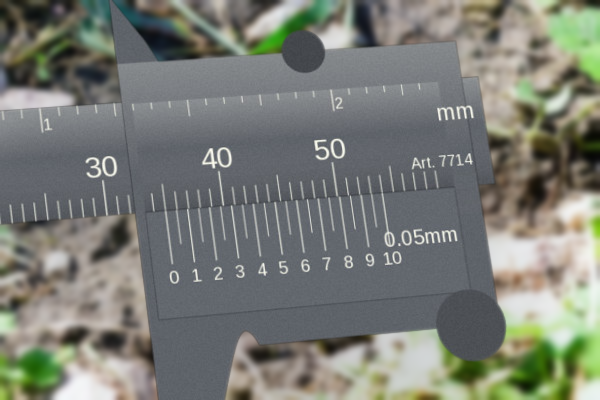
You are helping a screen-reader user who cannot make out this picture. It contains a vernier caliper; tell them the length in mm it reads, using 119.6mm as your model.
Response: 35.0mm
